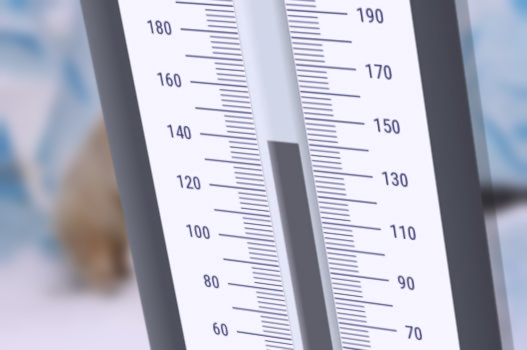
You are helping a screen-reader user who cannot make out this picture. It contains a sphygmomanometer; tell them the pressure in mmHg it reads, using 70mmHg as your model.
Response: 140mmHg
